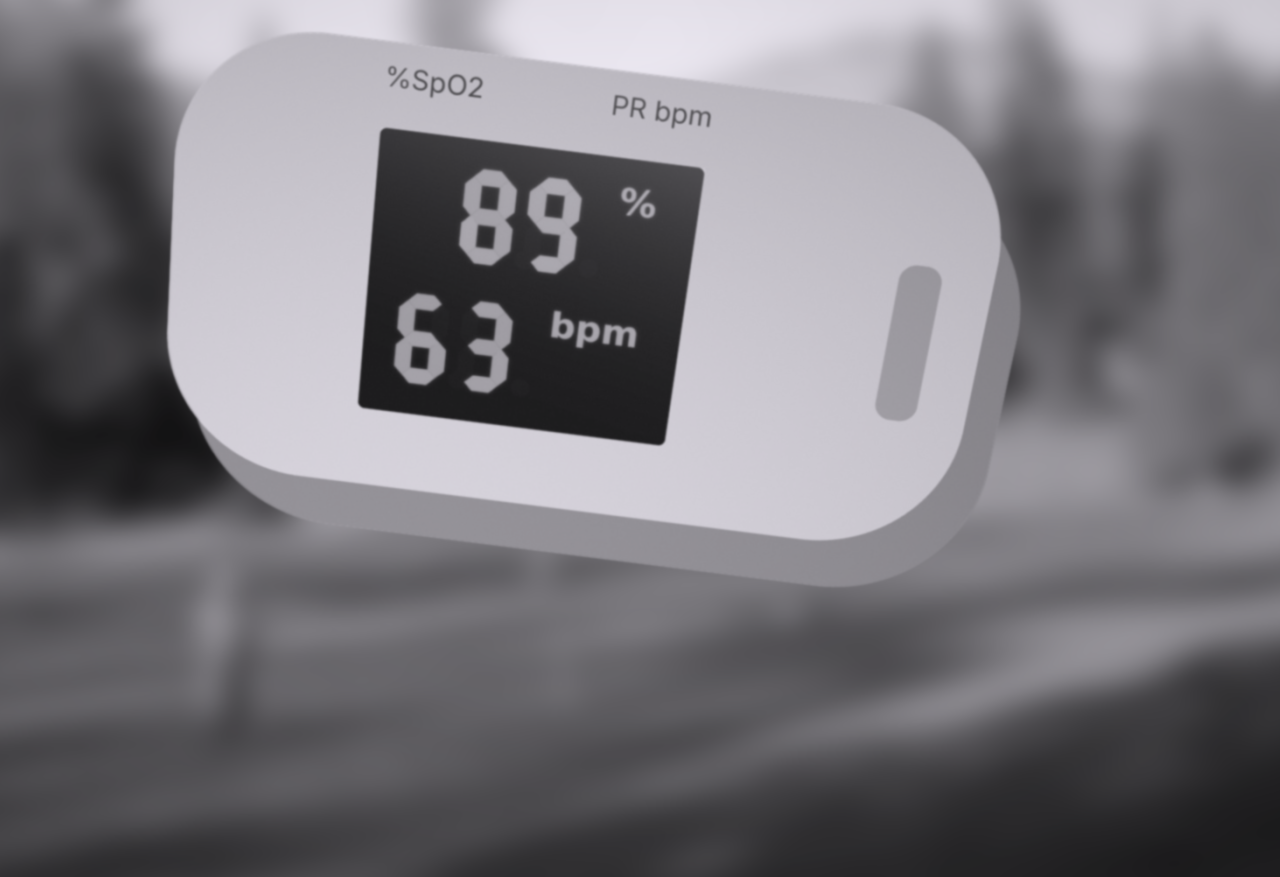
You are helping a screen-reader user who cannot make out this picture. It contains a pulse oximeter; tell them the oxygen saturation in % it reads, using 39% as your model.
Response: 89%
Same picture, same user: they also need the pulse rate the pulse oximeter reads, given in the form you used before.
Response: 63bpm
